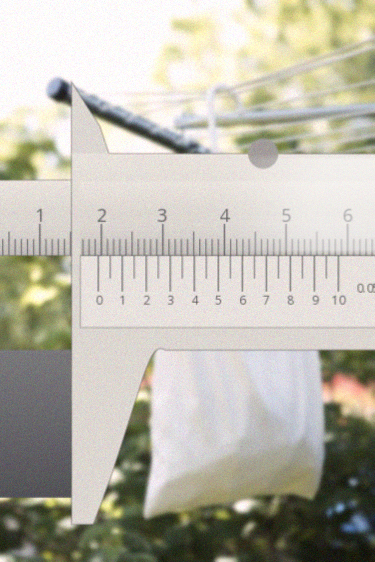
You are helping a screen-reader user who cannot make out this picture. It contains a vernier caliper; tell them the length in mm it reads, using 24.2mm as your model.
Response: 19.5mm
